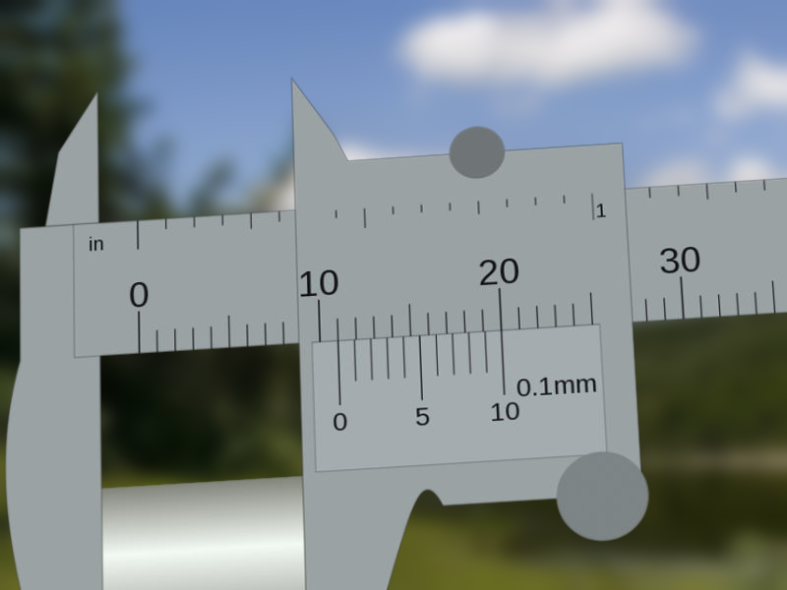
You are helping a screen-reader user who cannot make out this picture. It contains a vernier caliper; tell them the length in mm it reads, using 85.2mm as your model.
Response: 11.0mm
